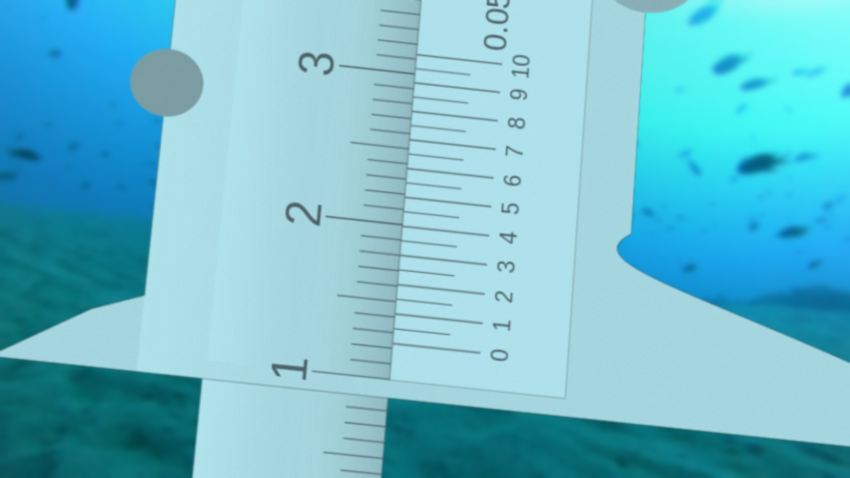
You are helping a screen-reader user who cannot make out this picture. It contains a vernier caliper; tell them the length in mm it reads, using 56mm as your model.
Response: 12.3mm
